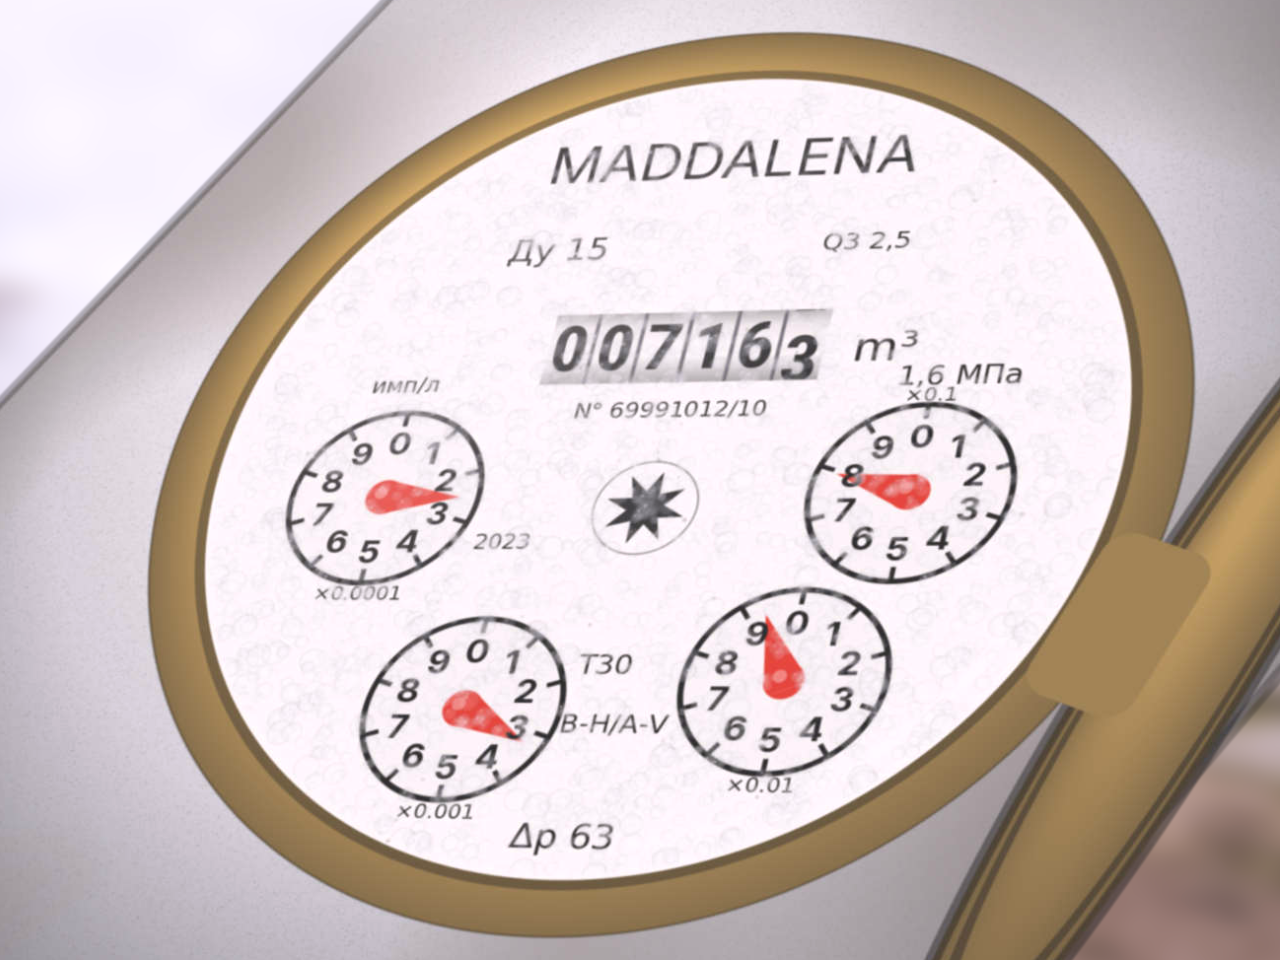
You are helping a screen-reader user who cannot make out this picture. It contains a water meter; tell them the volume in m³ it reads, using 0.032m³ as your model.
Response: 7162.7932m³
